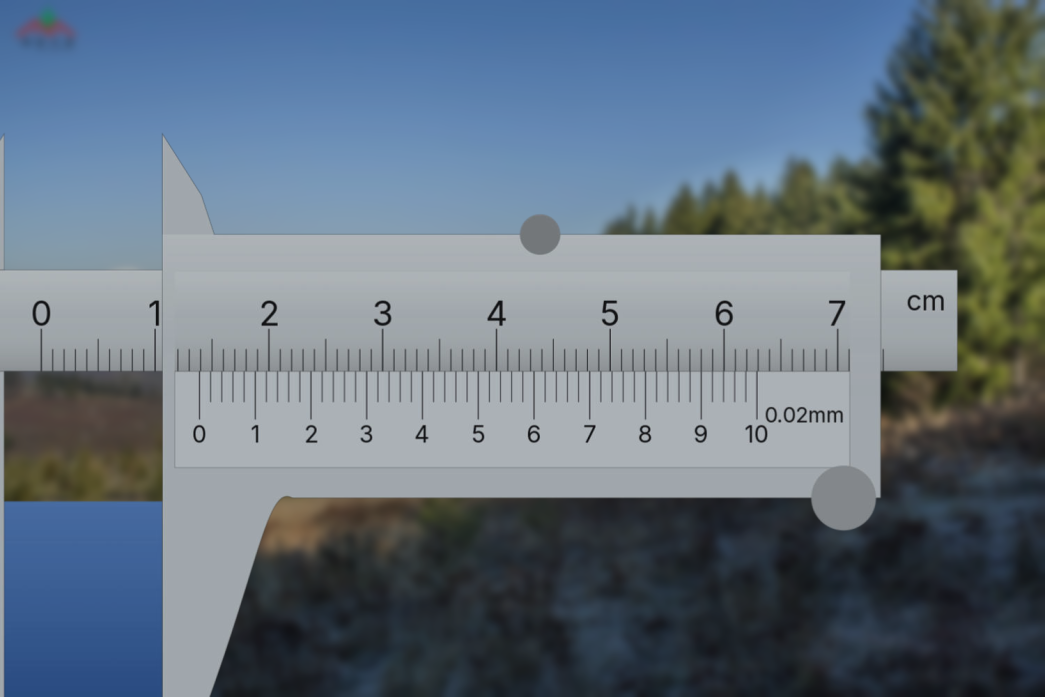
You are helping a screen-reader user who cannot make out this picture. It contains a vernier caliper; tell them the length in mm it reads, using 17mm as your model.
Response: 13.9mm
